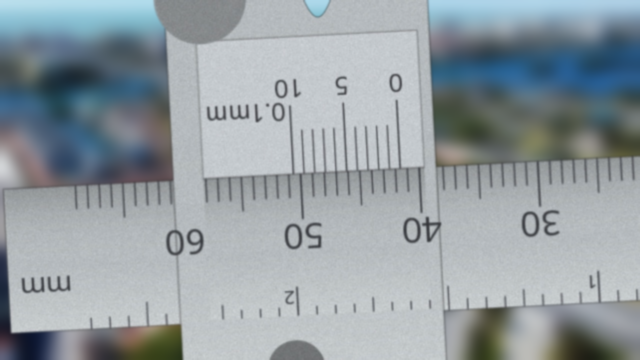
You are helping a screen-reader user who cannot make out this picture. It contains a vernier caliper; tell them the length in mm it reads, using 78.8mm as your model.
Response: 41.6mm
